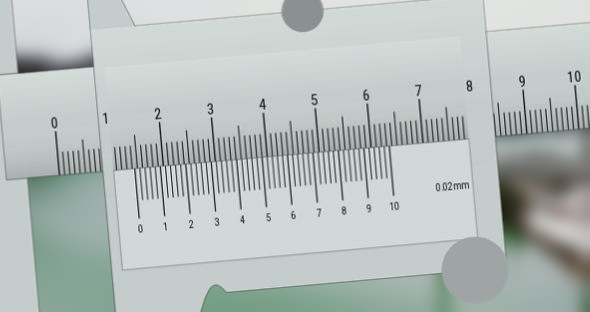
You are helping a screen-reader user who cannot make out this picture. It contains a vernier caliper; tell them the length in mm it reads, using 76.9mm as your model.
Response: 14.5mm
